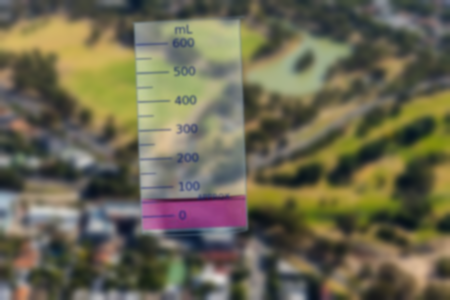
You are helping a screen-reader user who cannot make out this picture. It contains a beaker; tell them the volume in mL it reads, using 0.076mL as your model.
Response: 50mL
